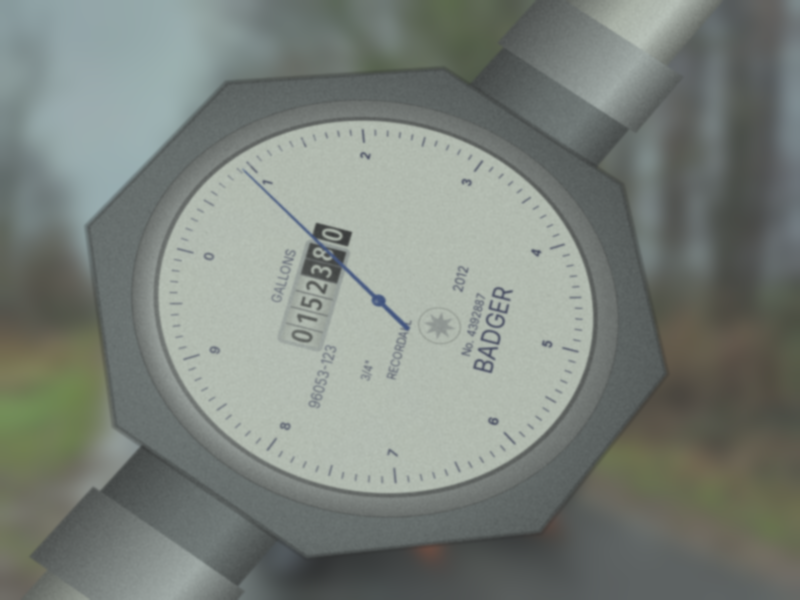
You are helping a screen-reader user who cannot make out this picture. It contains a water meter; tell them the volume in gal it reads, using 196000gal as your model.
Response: 152380.9gal
